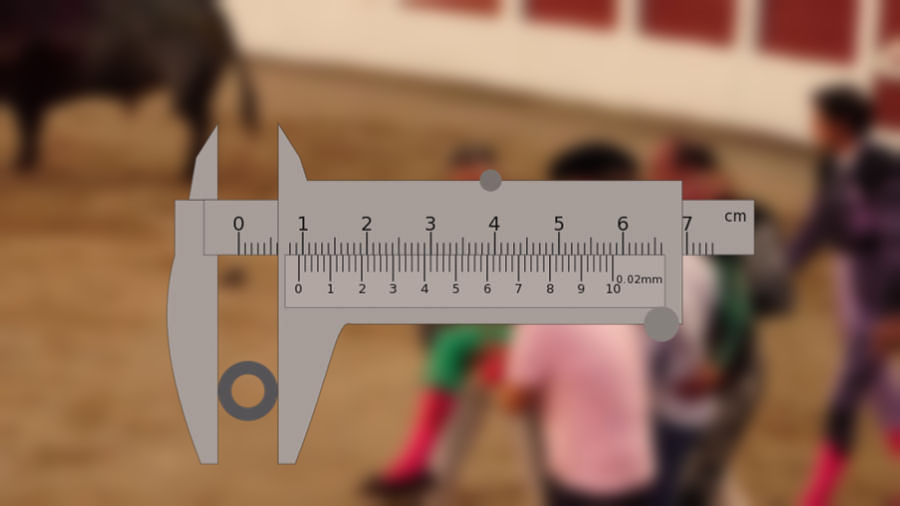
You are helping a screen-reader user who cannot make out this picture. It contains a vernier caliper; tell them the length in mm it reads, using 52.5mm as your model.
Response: 9.4mm
